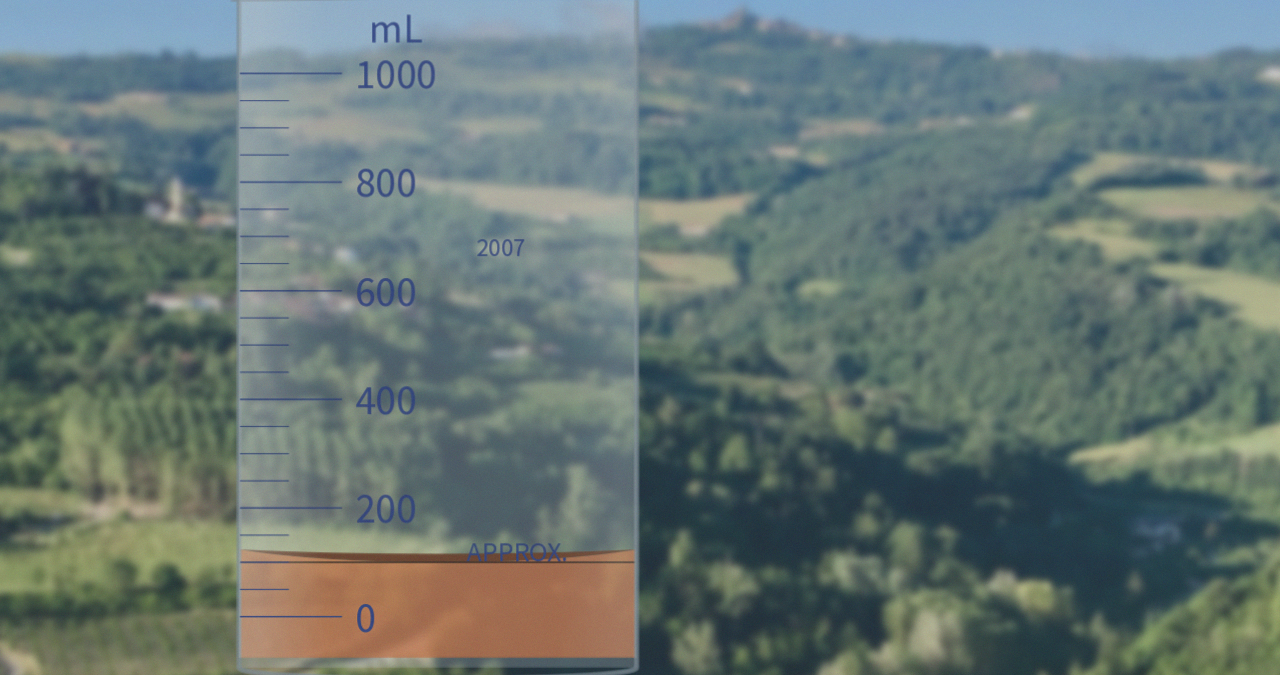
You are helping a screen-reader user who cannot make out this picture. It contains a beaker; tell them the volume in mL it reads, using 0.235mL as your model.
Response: 100mL
